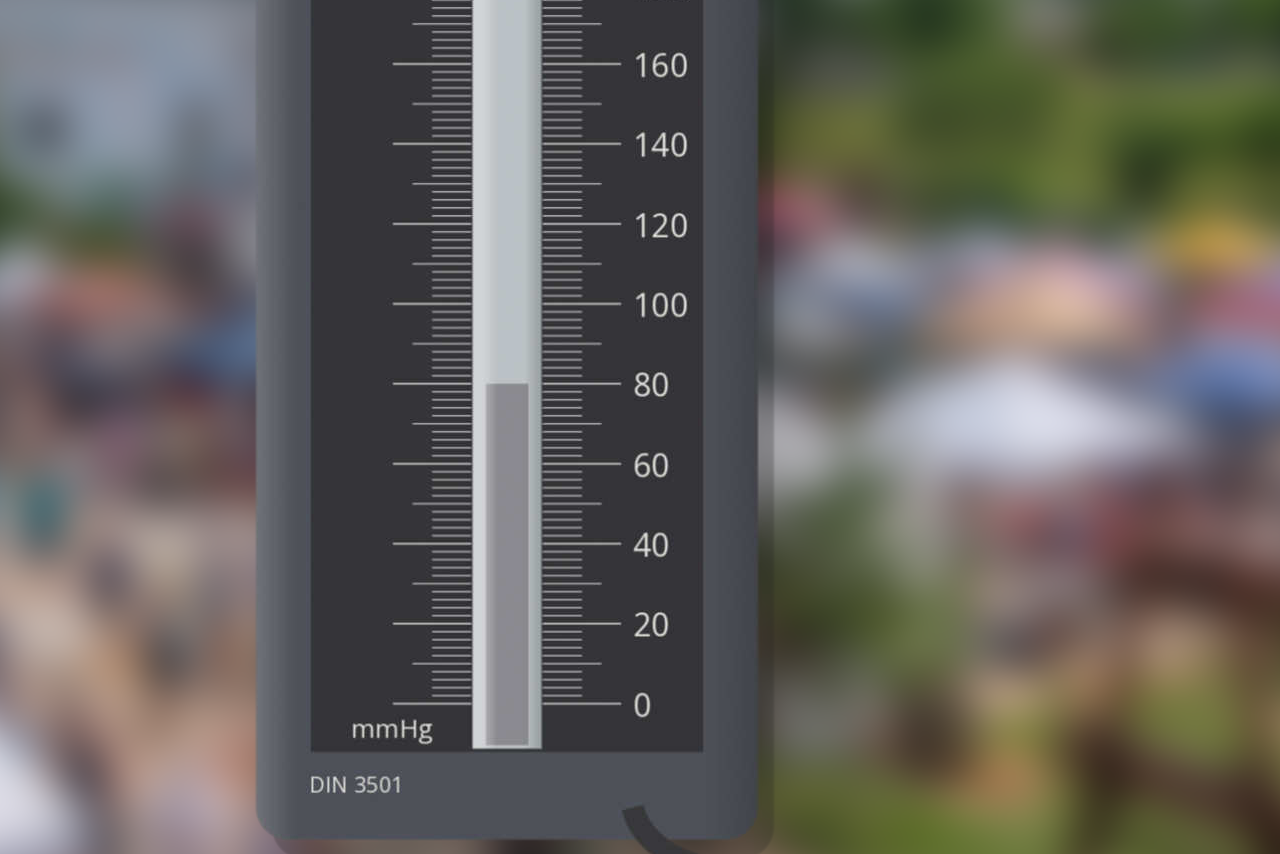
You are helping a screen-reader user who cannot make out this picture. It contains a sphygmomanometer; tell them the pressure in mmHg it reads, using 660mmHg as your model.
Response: 80mmHg
